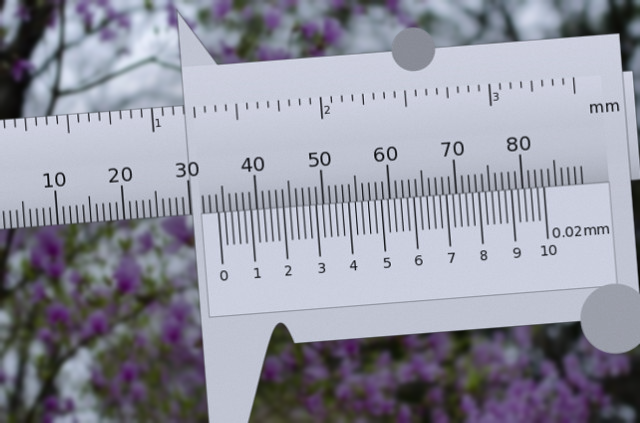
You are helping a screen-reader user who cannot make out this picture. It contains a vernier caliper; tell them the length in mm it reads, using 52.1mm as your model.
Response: 34.2mm
